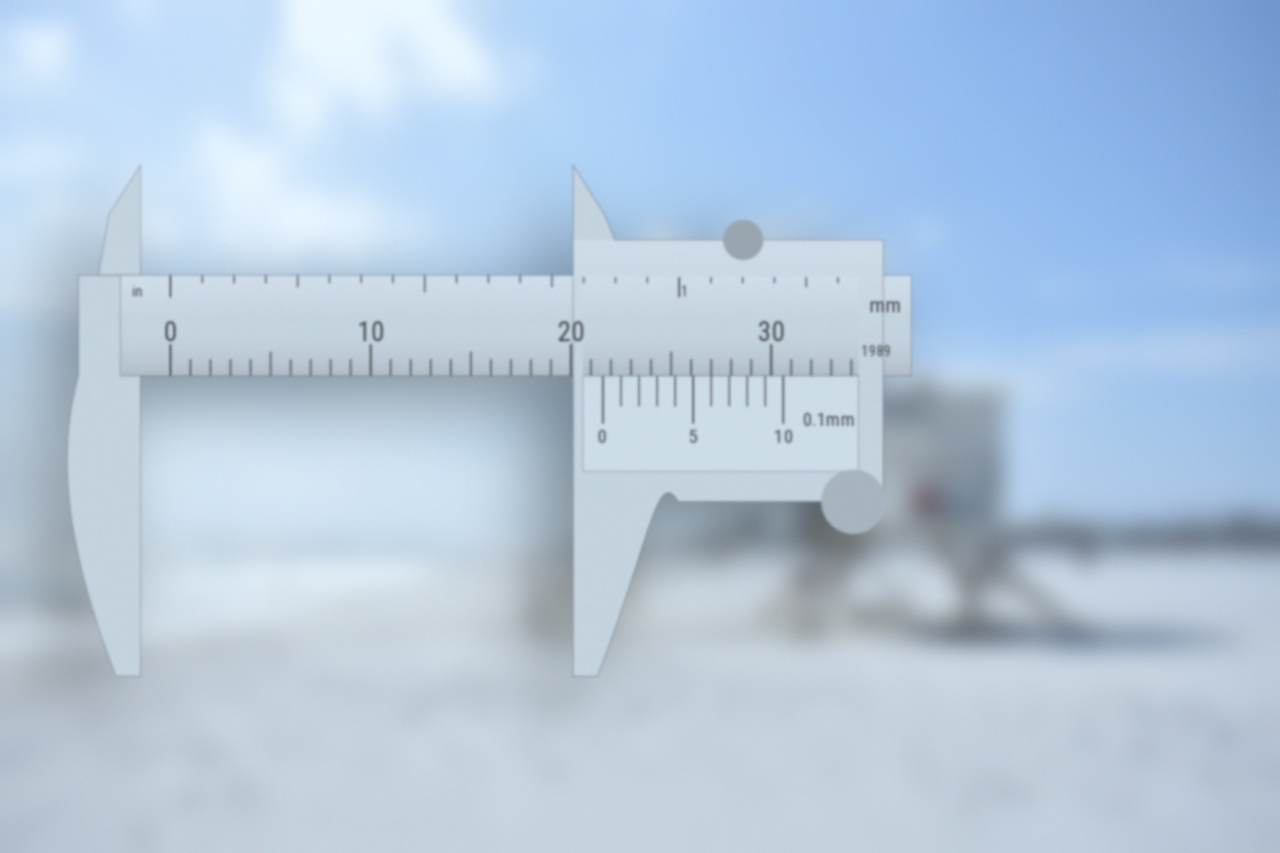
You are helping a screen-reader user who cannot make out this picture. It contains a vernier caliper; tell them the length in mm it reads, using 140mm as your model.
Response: 21.6mm
